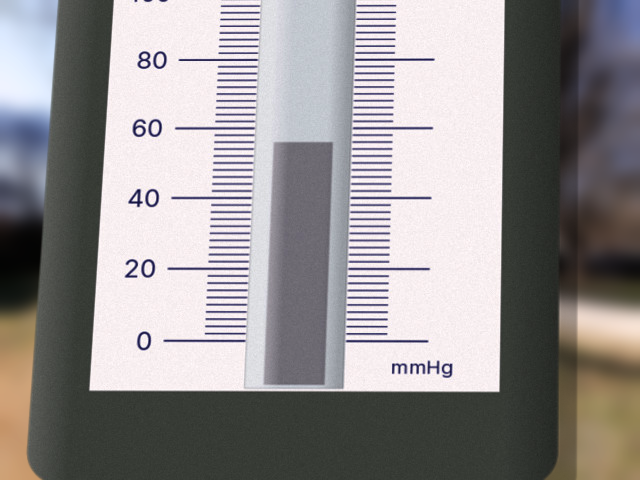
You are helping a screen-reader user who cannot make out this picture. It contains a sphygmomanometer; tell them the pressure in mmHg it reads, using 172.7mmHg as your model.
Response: 56mmHg
